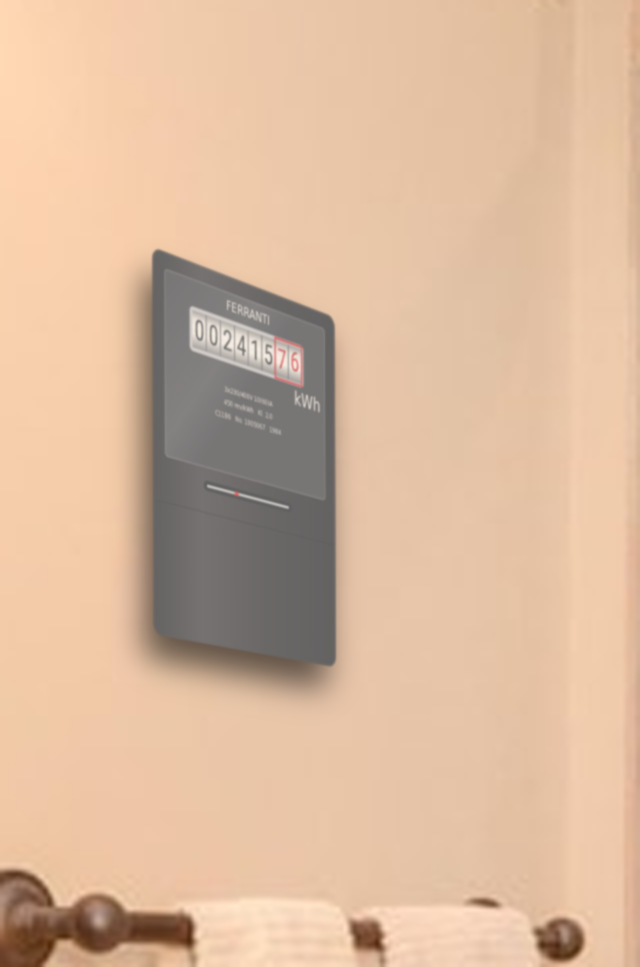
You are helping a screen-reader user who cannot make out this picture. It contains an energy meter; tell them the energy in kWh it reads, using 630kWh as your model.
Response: 2415.76kWh
